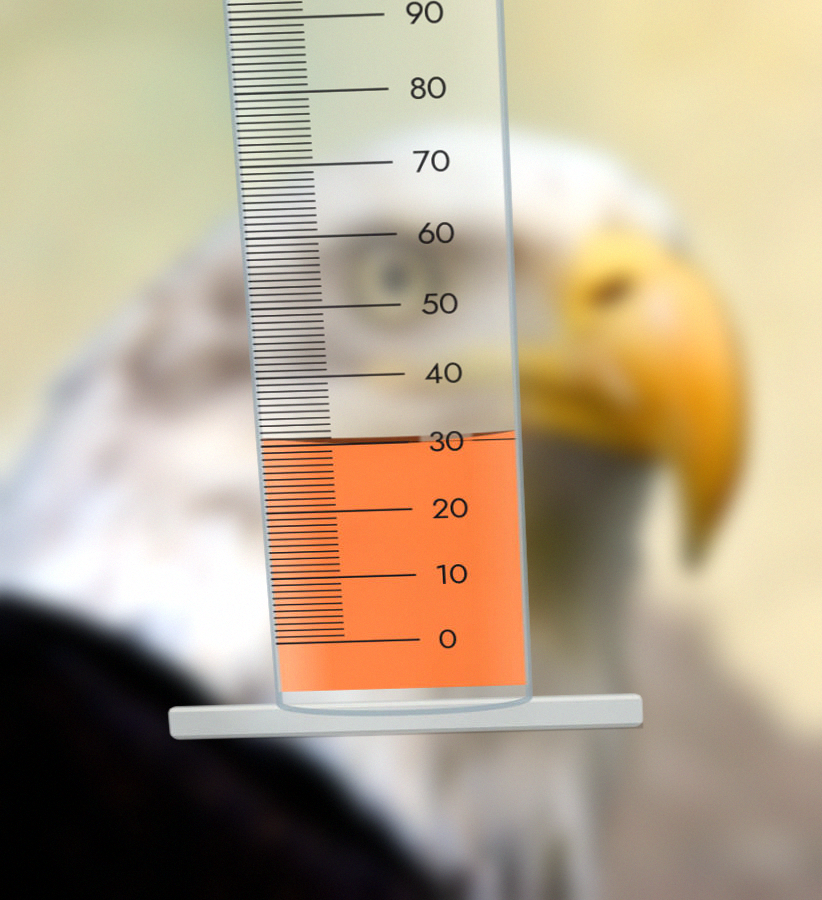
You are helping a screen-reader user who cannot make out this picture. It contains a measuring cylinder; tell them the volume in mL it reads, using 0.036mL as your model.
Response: 30mL
